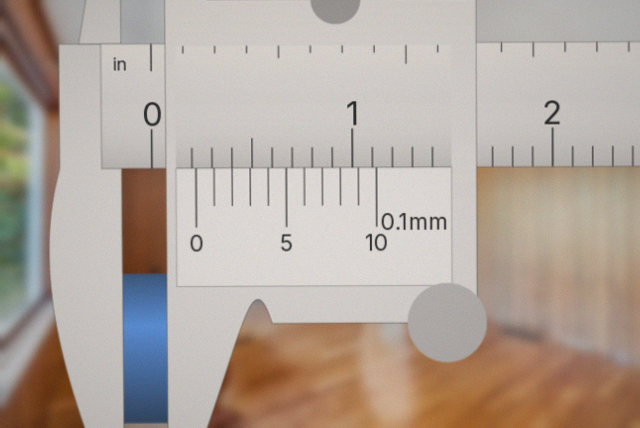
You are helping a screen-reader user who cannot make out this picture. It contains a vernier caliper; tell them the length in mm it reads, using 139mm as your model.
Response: 2.2mm
